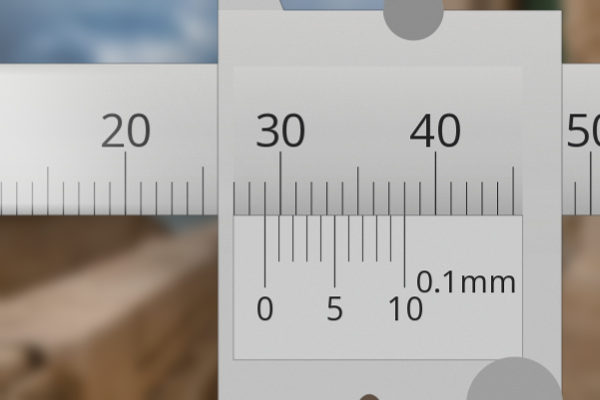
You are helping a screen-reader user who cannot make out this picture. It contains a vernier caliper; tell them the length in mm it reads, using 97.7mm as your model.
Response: 29.0mm
